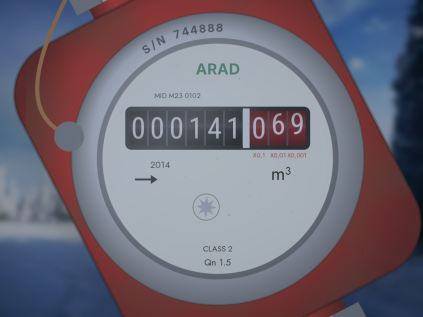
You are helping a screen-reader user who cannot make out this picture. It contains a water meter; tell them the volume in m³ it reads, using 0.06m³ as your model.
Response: 141.069m³
